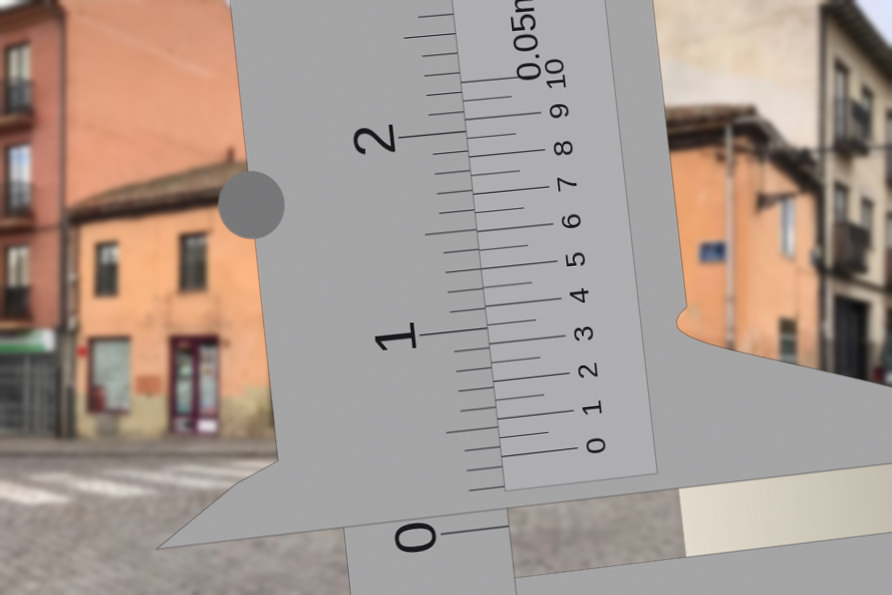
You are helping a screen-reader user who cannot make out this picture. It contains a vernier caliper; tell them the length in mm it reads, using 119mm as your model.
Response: 3.5mm
